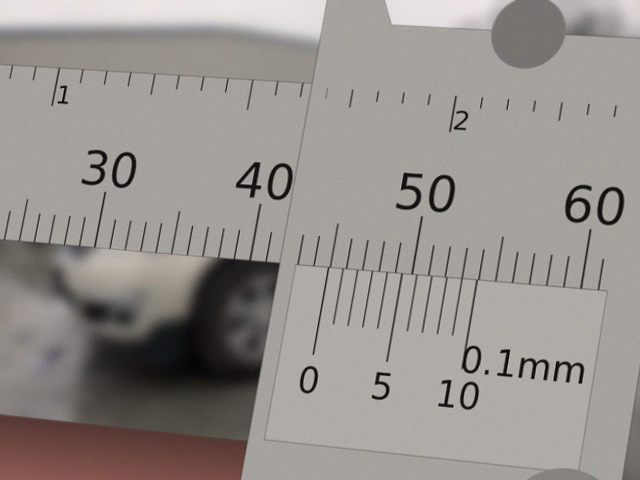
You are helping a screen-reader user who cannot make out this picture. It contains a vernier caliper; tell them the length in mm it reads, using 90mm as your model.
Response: 44.9mm
